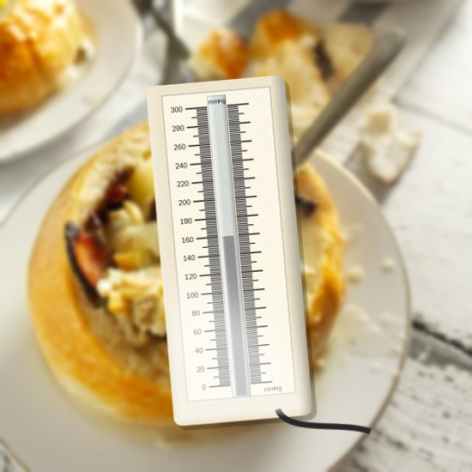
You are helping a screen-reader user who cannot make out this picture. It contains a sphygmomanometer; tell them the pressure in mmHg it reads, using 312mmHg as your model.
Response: 160mmHg
